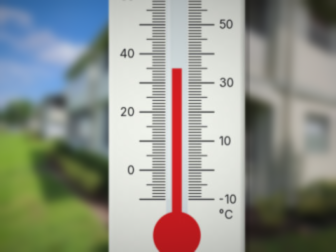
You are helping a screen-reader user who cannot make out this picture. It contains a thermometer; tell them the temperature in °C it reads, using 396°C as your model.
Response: 35°C
